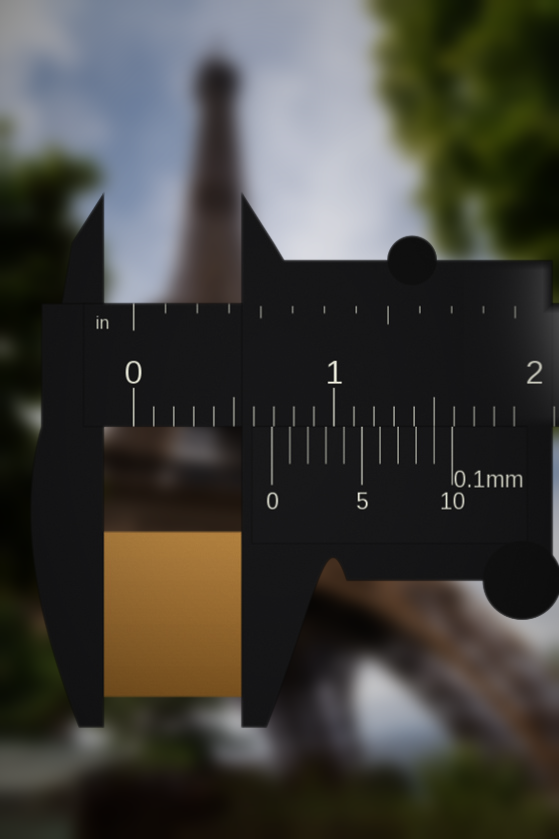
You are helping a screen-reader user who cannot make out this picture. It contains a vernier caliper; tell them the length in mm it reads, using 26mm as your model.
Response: 6.9mm
